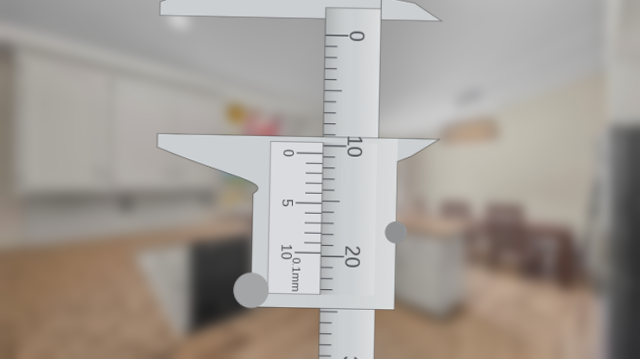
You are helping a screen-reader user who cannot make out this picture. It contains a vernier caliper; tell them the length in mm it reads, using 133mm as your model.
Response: 10.7mm
